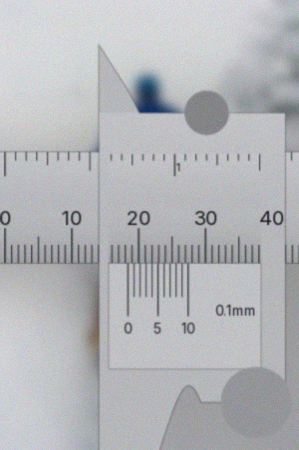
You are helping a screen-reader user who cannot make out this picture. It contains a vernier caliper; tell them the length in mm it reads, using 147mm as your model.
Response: 18.4mm
